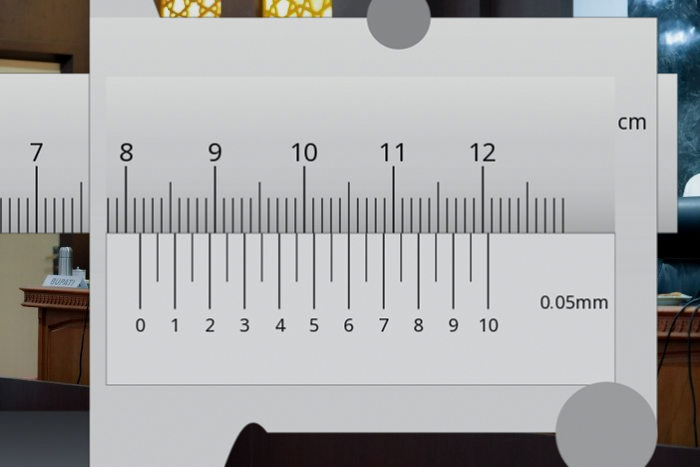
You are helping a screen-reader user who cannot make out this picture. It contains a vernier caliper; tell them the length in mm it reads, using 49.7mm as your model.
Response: 81.6mm
